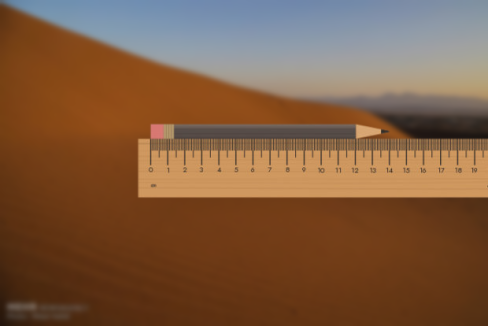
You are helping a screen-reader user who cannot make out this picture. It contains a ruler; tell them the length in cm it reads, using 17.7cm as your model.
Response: 14cm
